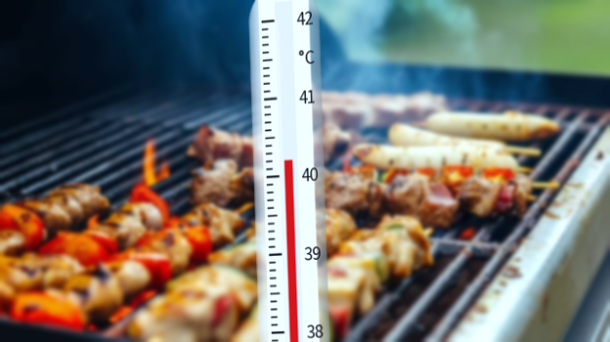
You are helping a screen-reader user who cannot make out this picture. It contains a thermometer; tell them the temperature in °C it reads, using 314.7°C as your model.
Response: 40.2°C
